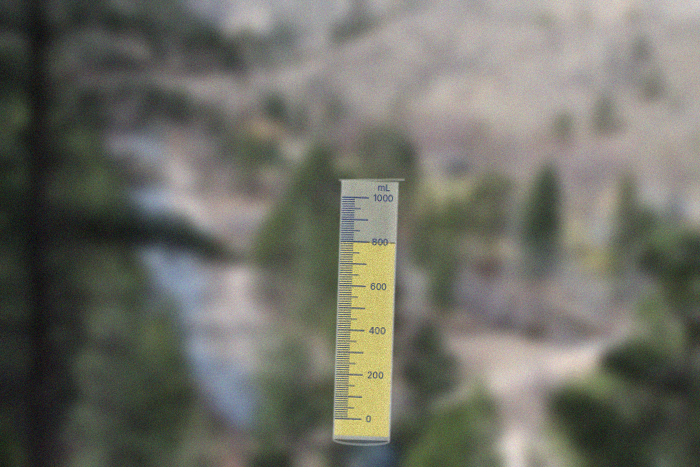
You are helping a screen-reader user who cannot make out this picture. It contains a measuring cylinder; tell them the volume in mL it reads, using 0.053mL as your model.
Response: 800mL
